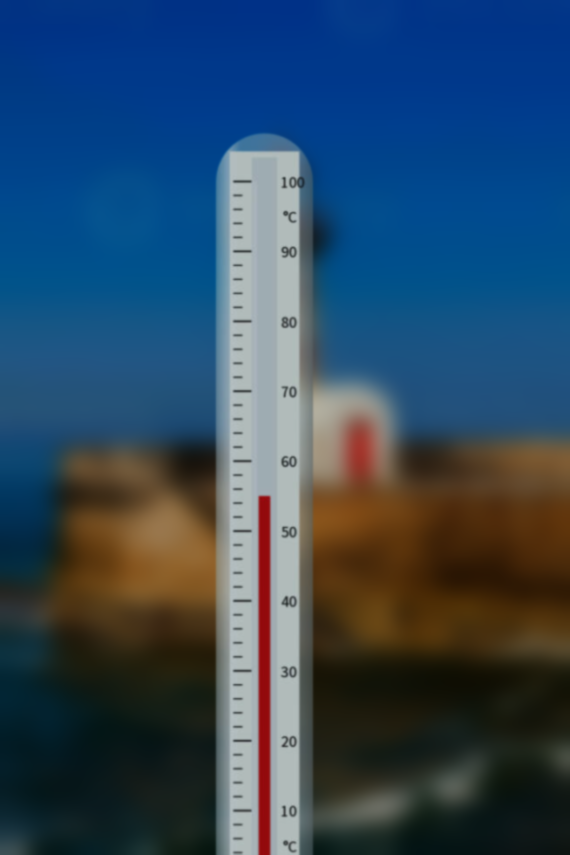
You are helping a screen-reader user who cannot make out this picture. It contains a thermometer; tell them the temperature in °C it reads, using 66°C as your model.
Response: 55°C
